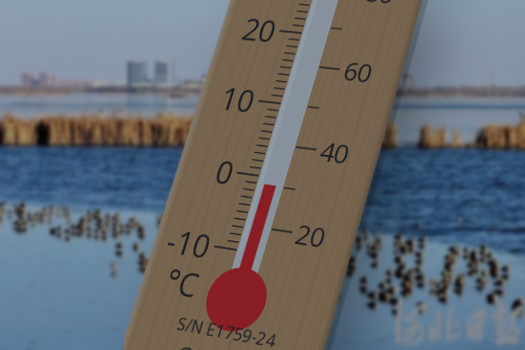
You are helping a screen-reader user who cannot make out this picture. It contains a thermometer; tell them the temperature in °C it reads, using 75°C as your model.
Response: -1°C
